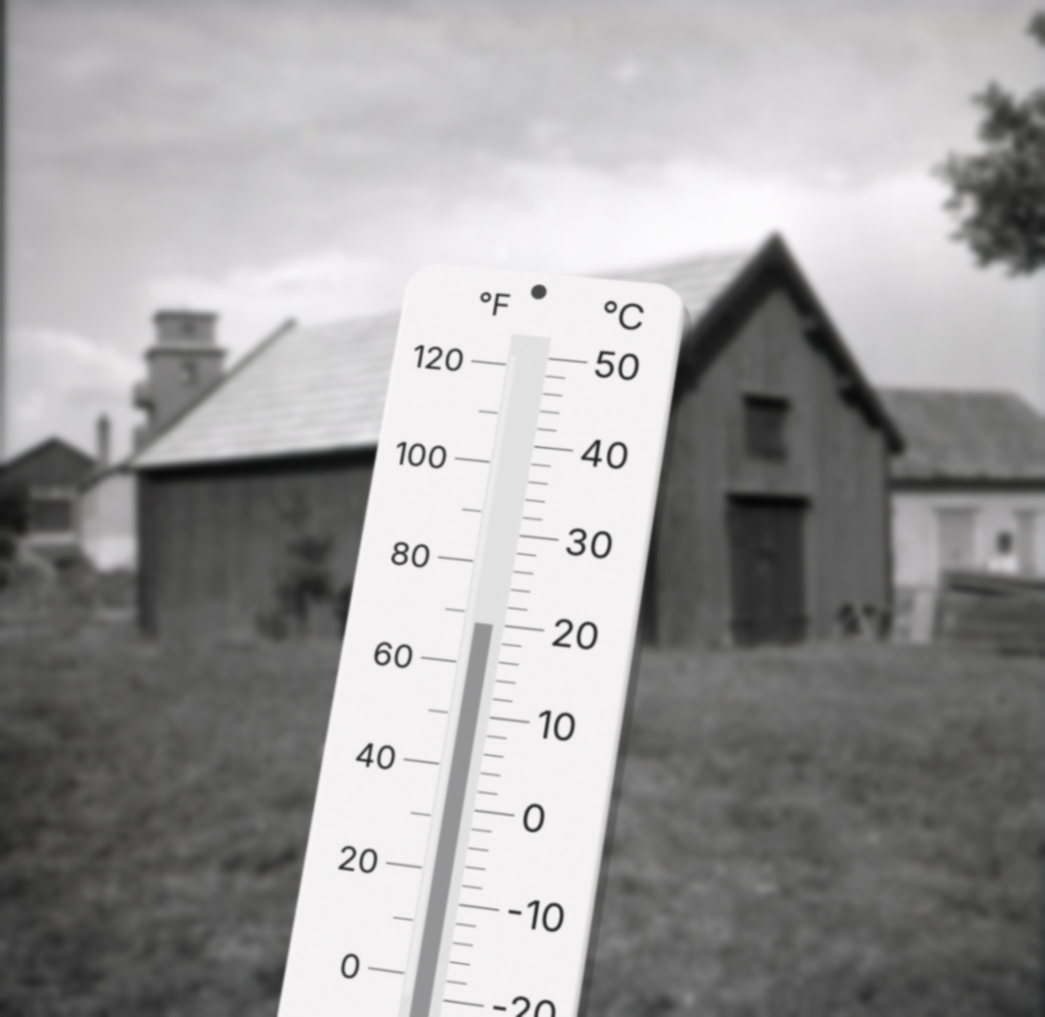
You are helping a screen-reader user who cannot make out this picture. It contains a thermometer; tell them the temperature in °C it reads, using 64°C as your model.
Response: 20°C
